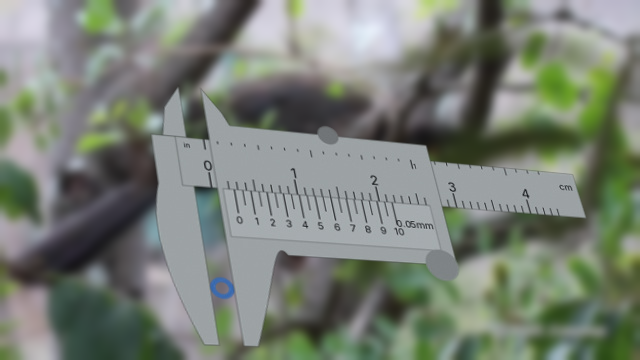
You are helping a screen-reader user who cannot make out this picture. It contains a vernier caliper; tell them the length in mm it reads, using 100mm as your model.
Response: 2.6mm
